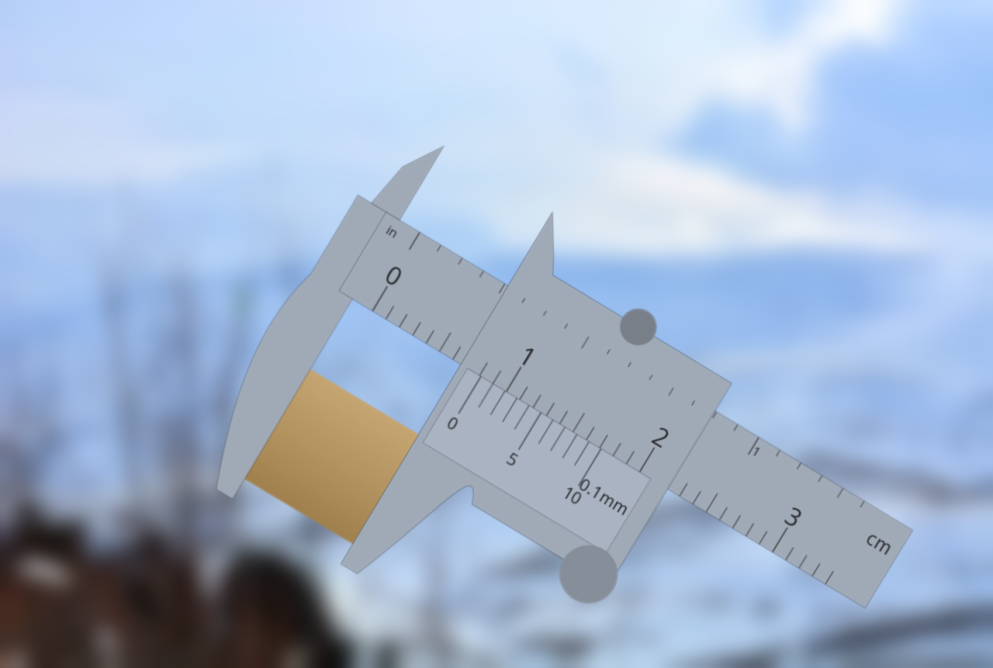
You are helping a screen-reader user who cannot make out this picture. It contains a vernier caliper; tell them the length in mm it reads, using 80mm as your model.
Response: 8.1mm
